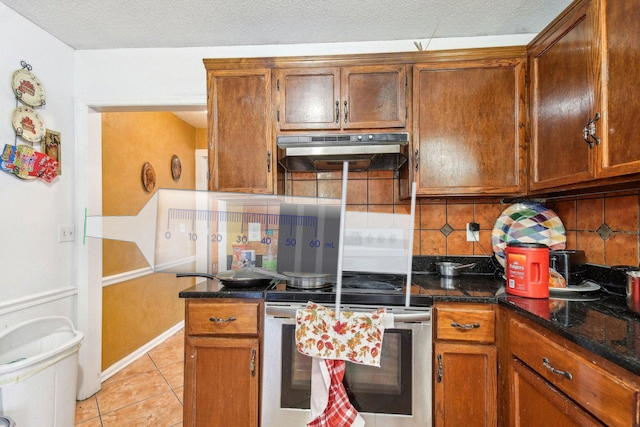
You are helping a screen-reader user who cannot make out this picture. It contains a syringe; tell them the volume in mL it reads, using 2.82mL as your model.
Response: 45mL
